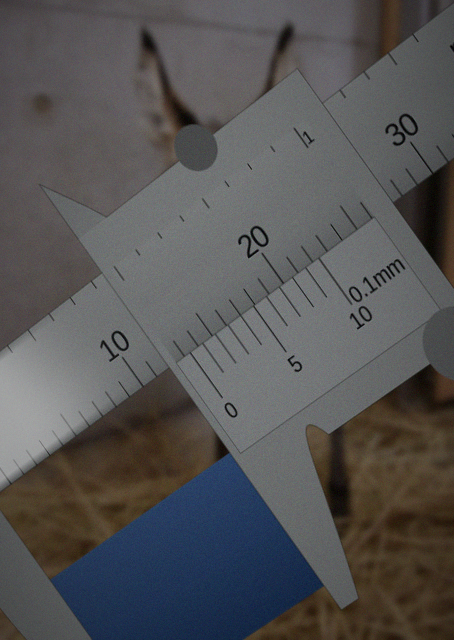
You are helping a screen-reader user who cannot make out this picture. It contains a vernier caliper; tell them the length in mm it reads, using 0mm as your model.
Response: 13.4mm
